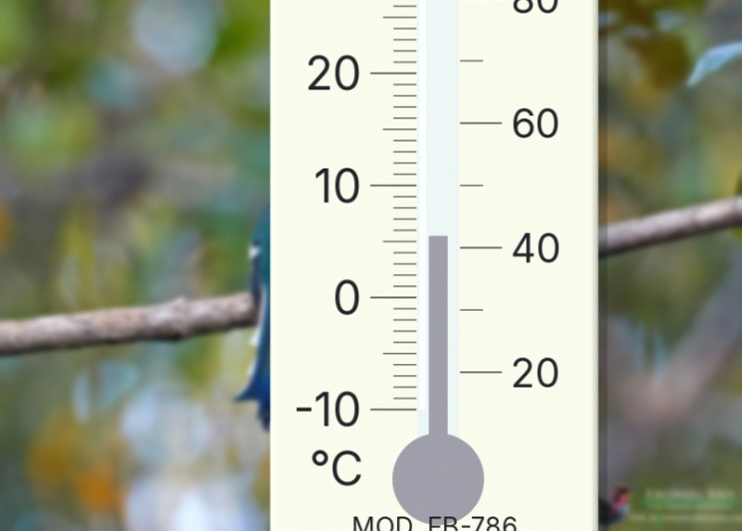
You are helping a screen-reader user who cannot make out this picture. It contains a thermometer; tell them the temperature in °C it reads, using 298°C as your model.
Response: 5.5°C
